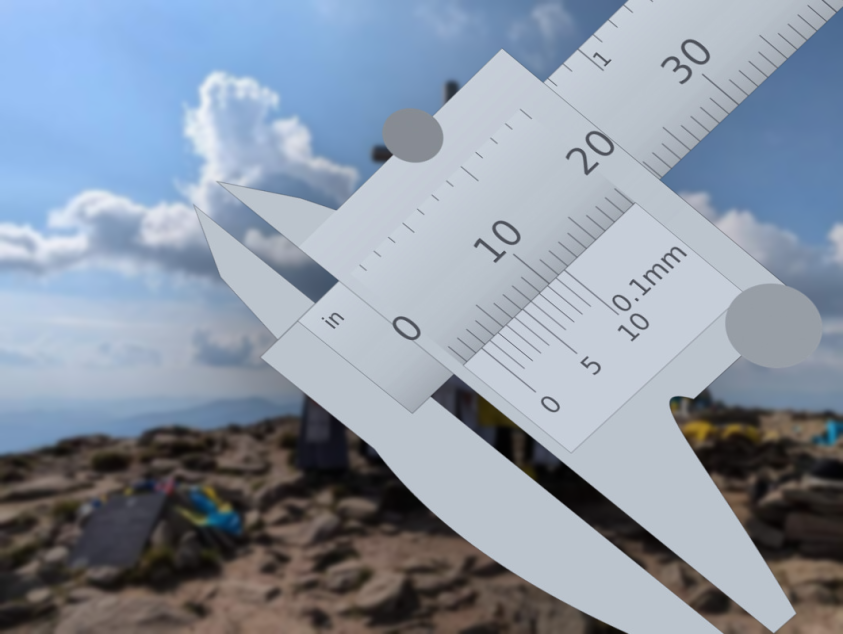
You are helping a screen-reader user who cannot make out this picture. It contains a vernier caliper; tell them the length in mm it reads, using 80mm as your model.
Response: 2.6mm
